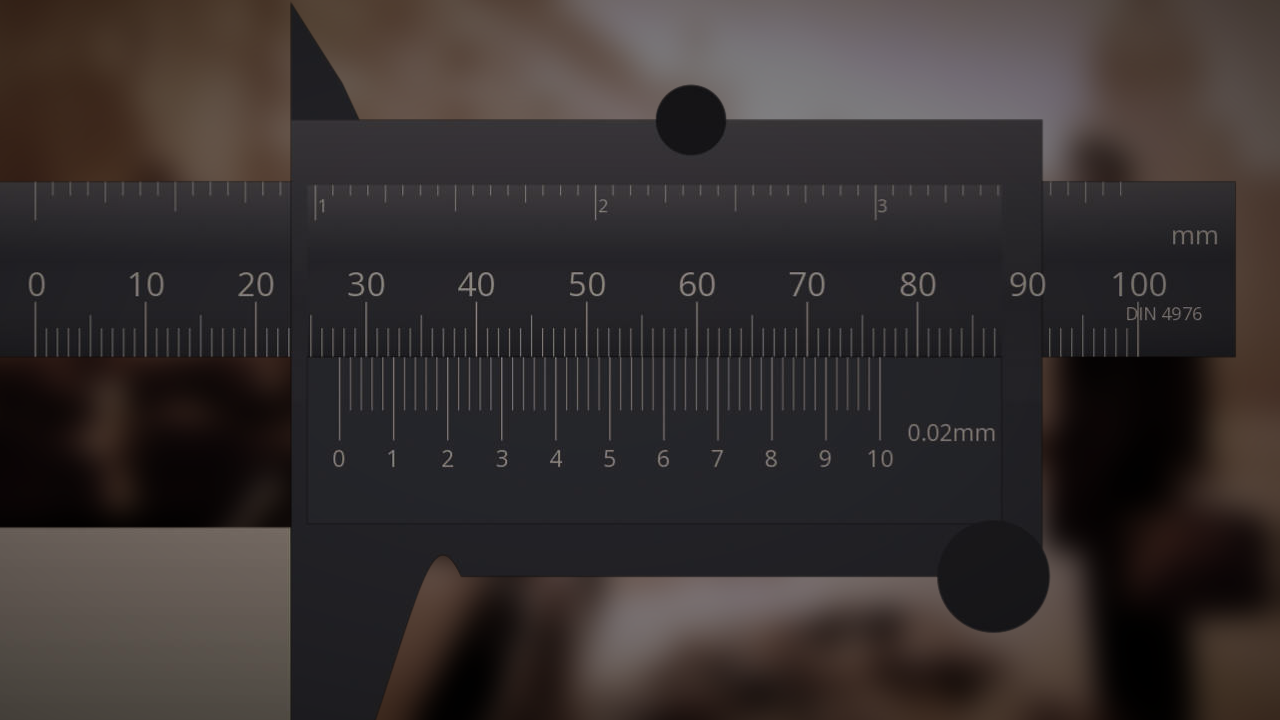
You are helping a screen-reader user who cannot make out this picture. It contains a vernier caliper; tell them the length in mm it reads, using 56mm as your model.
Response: 27.6mm
